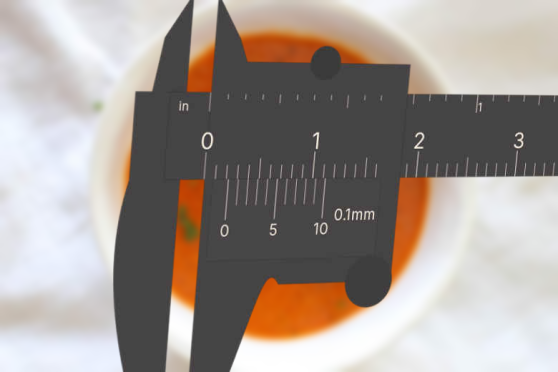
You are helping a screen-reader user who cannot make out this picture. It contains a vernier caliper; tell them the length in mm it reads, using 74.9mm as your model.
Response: 2.2mm
